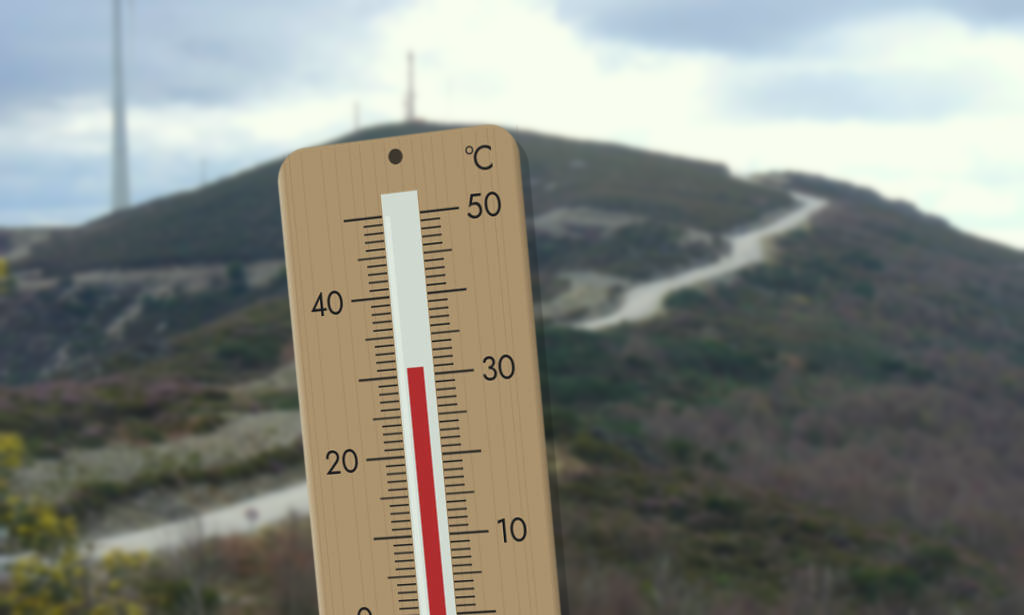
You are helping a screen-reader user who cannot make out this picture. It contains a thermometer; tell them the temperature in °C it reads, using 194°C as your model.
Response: 31°C
